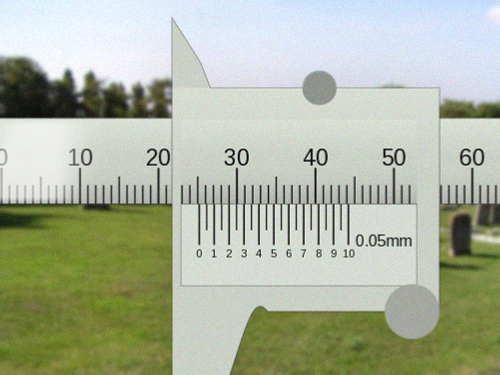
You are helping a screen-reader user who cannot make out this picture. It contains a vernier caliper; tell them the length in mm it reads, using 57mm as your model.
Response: 25.2mm
